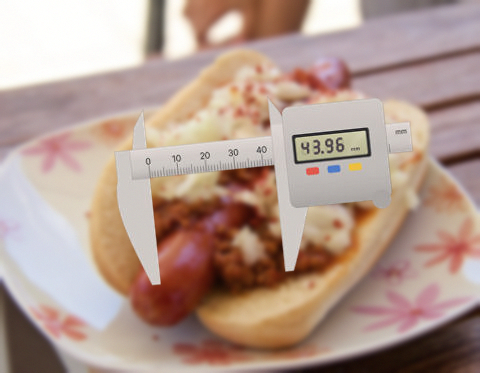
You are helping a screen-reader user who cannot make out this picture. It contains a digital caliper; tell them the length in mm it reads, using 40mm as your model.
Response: 43.96mm
